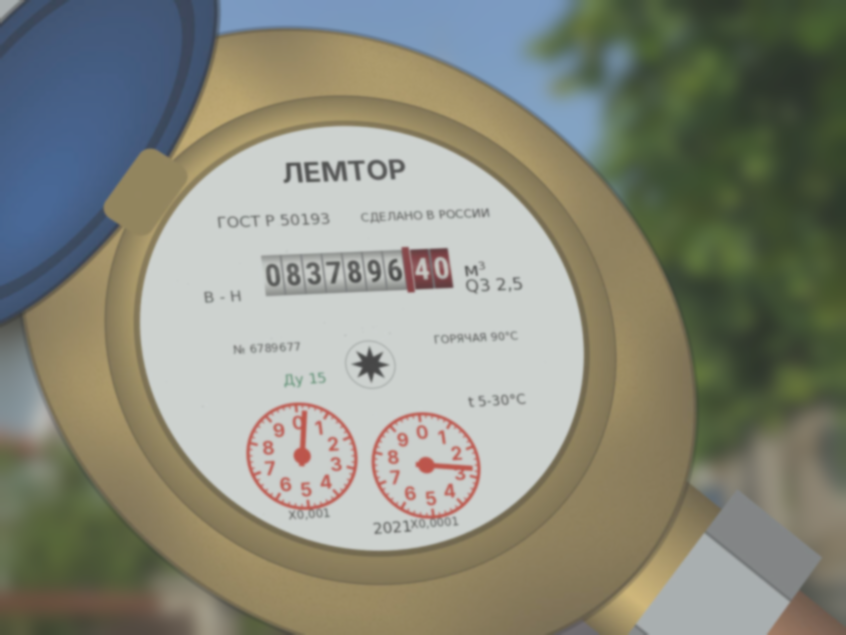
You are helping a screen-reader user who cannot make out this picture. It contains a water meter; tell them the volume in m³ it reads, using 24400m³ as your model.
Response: 837896.4002m³
